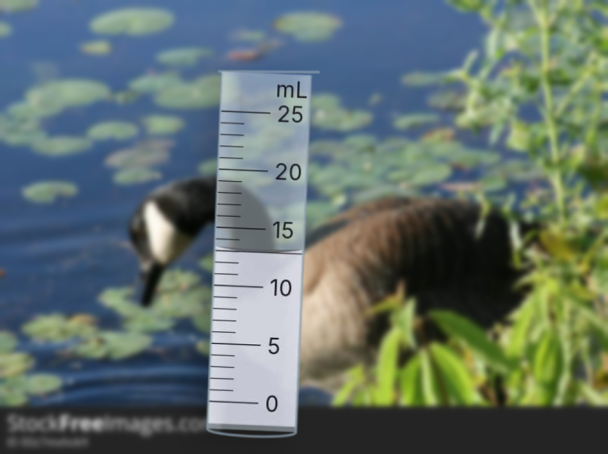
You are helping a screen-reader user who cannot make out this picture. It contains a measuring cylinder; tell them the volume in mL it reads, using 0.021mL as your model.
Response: 13mL
